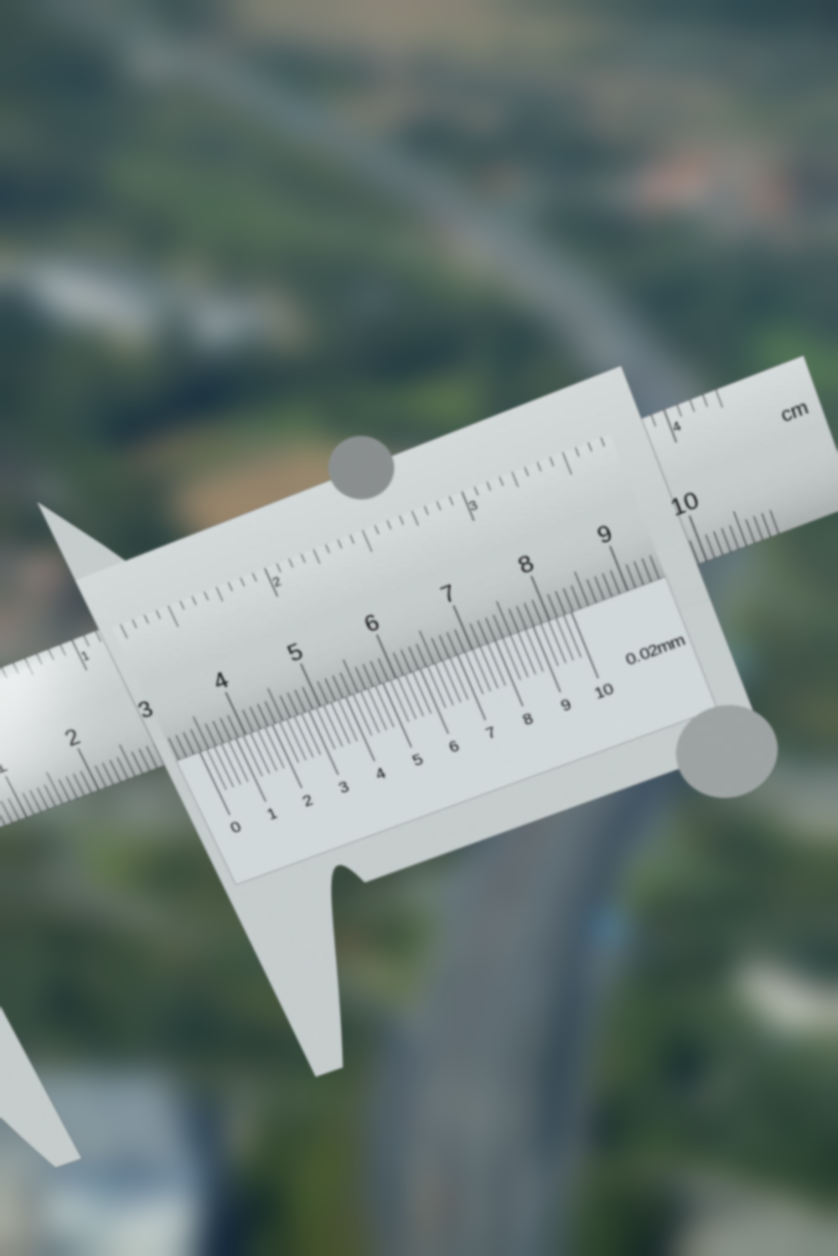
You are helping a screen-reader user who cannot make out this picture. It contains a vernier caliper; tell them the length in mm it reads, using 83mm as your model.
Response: 33.8mm
